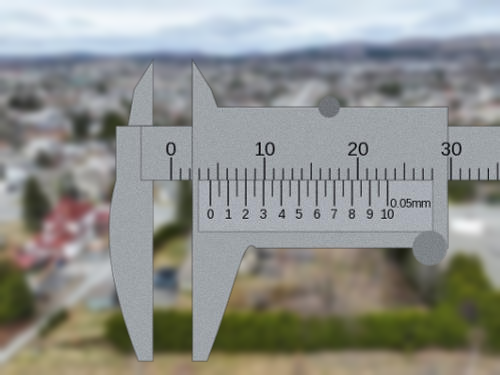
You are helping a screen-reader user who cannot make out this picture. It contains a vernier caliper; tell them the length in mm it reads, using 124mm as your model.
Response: 4.2mm
